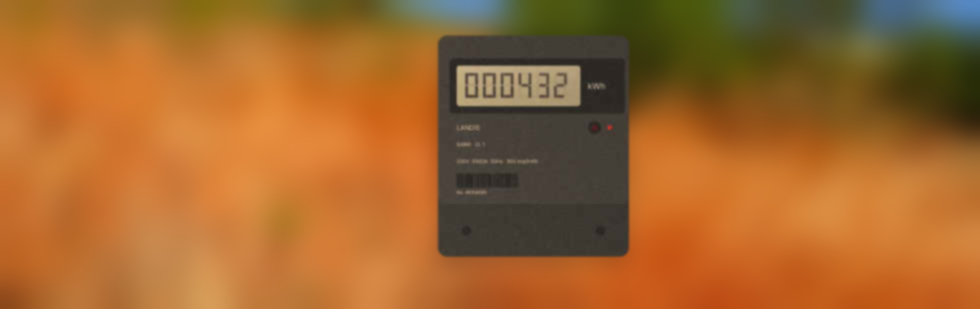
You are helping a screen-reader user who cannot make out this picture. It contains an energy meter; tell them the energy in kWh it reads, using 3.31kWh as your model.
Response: 432kWh
